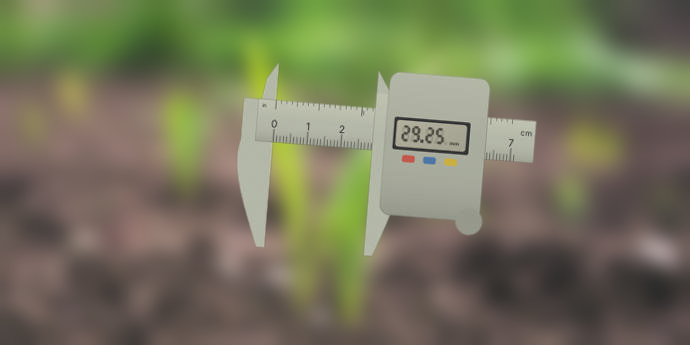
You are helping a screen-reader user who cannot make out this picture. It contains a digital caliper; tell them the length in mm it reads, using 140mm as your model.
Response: 29.25mm
